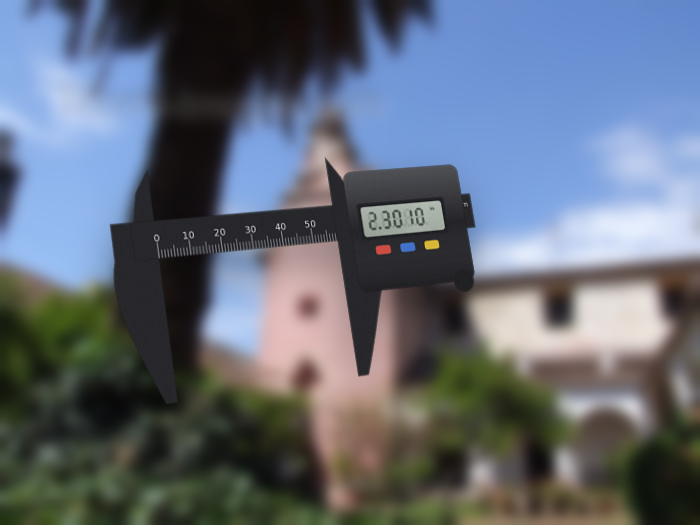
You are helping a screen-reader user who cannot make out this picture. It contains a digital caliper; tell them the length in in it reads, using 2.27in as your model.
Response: 2.3010in
